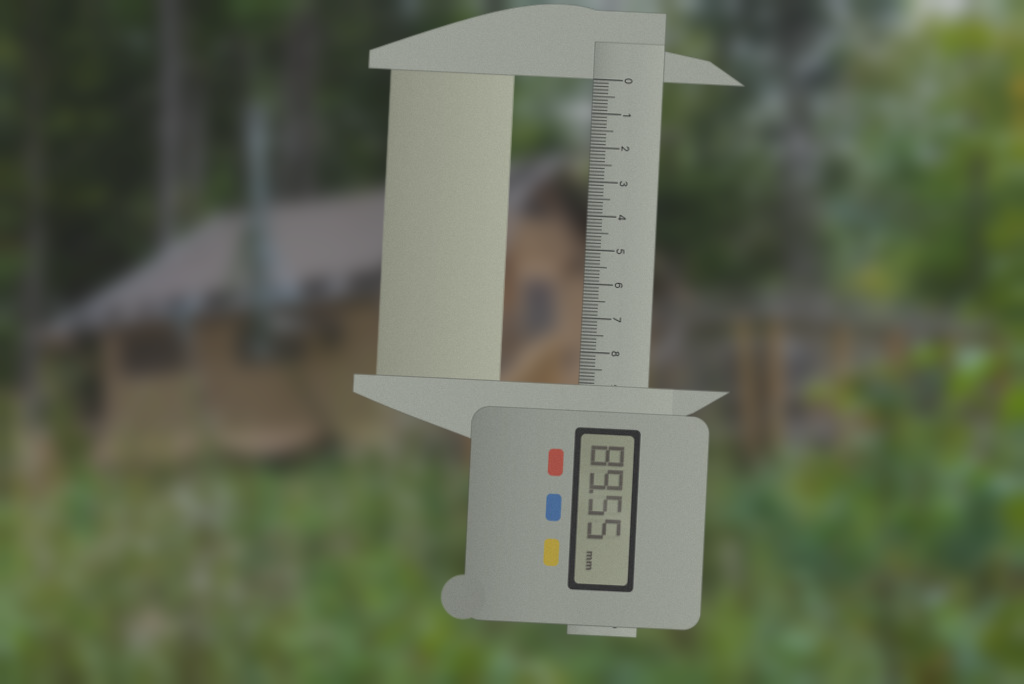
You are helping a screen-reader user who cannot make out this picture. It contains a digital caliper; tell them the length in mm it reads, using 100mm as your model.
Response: 89.55mm
